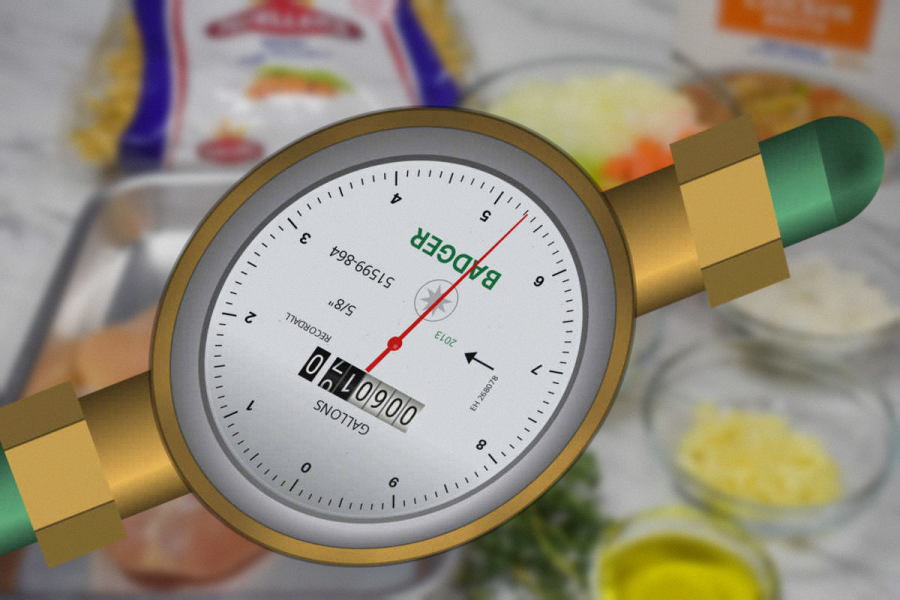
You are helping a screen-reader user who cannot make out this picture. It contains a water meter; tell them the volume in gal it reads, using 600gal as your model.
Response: 60165.3gal
